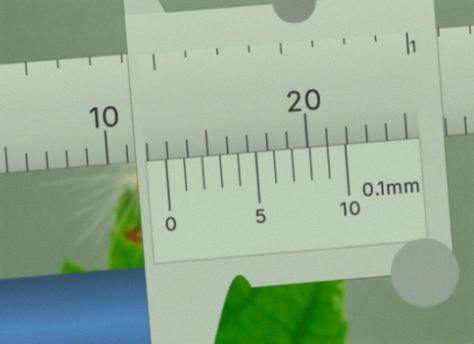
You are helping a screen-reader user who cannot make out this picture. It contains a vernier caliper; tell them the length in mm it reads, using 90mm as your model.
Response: 12.9mm
